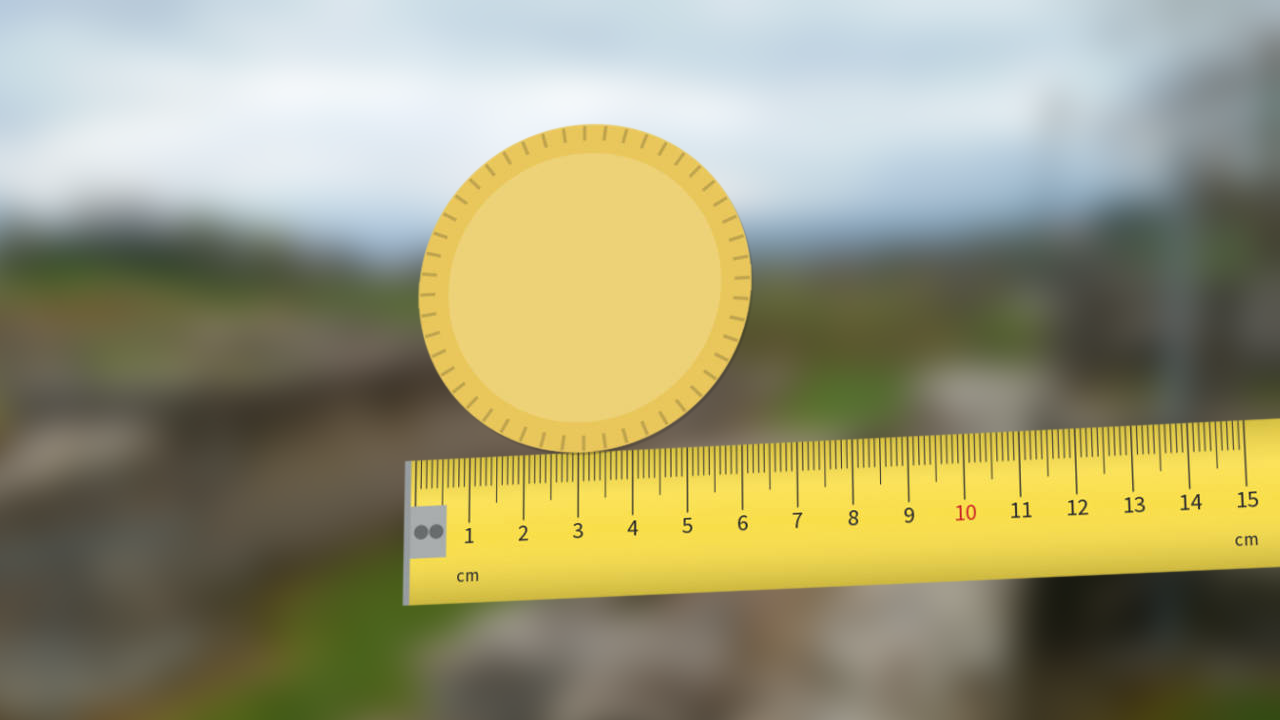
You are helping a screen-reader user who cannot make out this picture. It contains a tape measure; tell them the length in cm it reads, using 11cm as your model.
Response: 6.2cm
